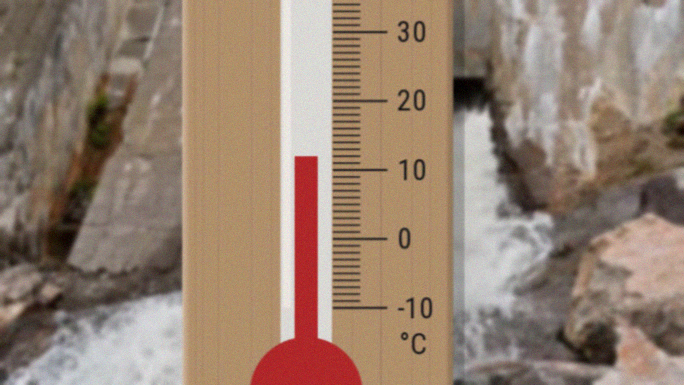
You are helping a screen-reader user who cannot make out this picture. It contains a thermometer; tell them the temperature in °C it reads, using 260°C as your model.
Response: 12°C
